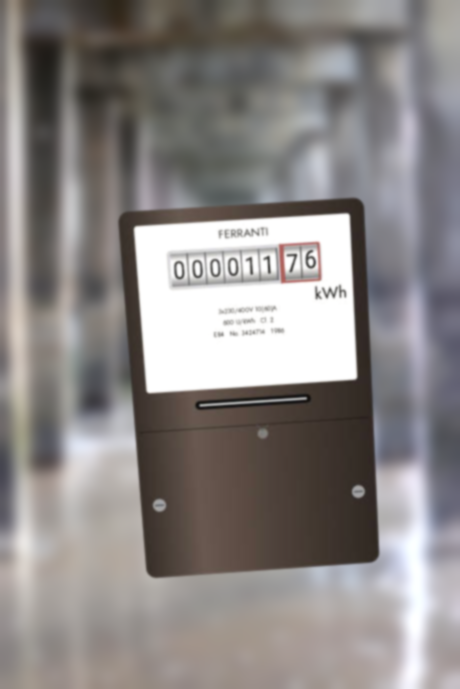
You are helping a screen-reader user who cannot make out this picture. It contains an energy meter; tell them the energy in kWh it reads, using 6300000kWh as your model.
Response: 11.76kWh
